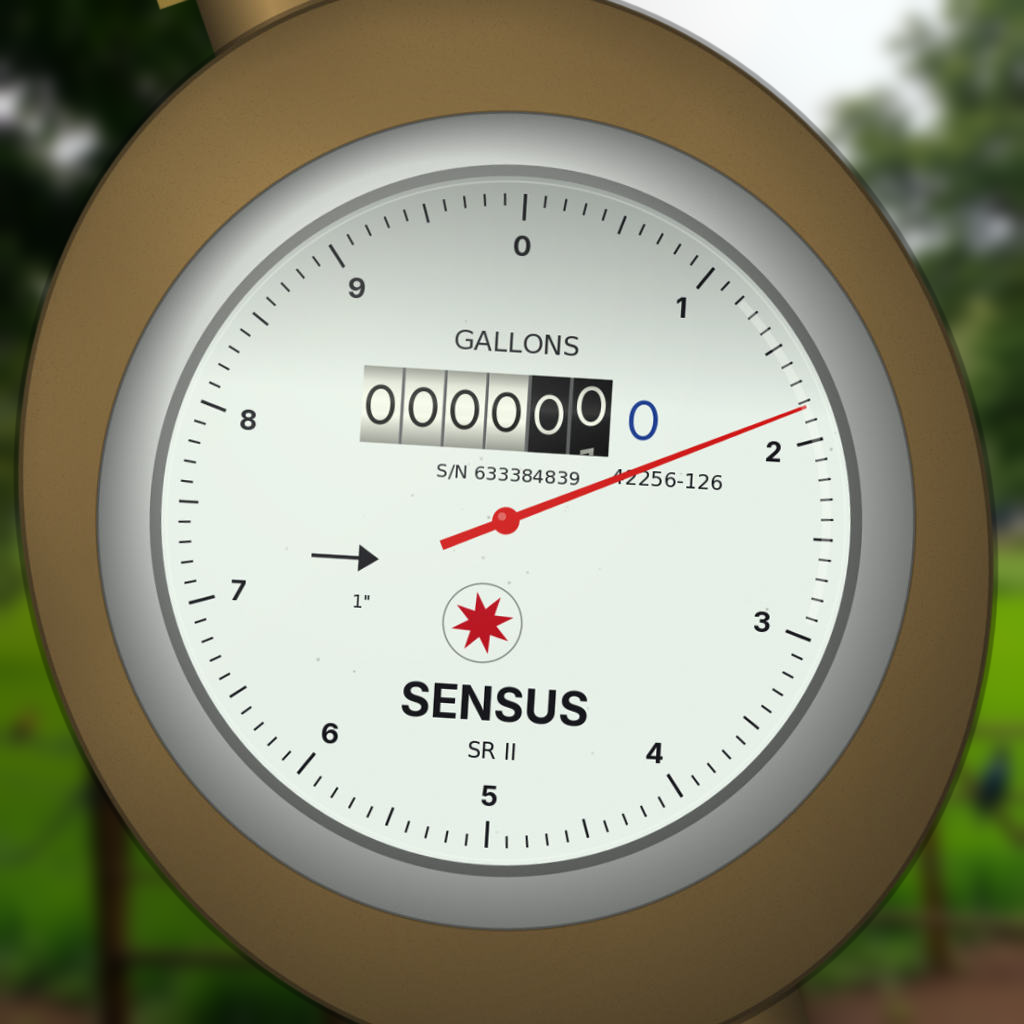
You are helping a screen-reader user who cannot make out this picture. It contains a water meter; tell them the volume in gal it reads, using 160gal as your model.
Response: 1.8gal
